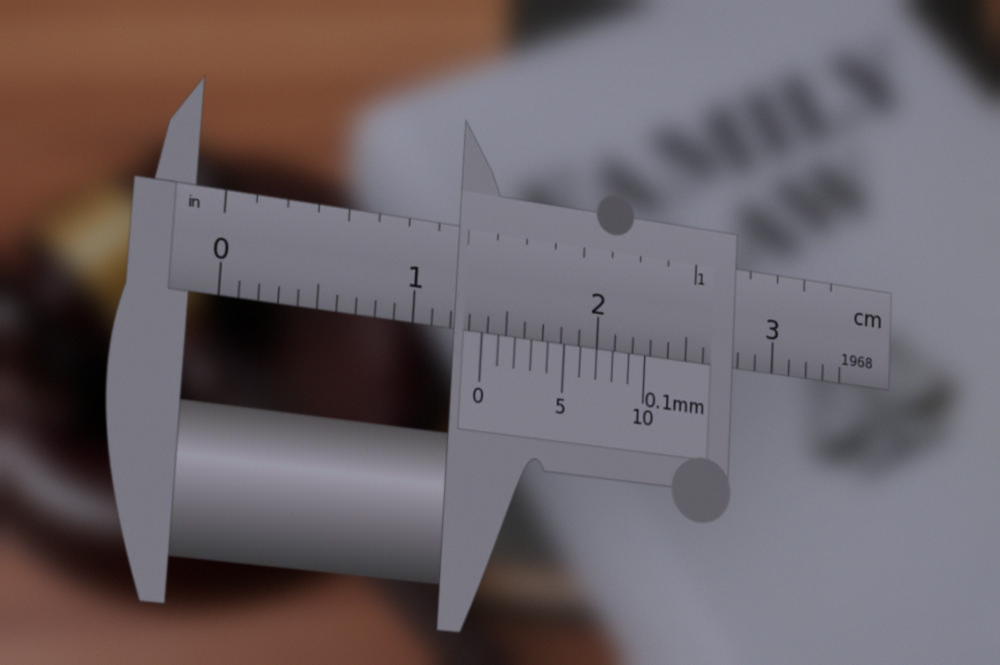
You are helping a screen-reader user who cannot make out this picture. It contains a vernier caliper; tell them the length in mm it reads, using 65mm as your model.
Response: 13.7mm
